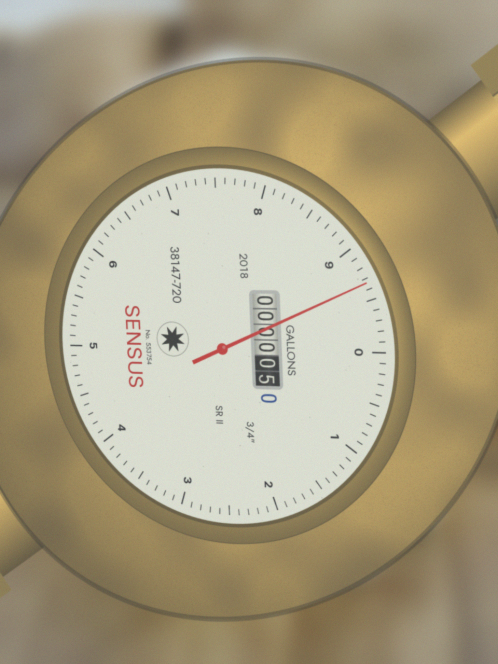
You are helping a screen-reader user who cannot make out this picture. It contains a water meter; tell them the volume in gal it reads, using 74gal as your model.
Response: 49.3gal
